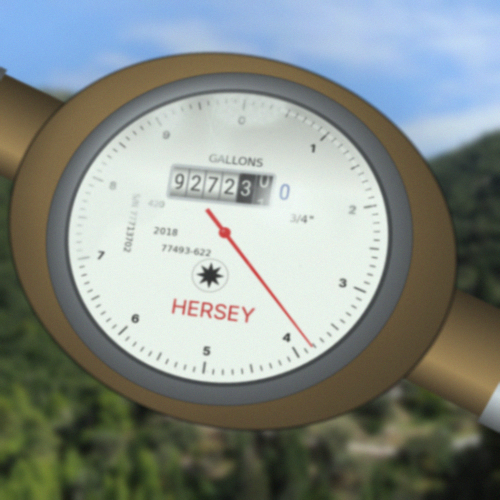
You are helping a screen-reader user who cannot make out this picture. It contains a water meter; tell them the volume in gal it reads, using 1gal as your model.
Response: 9272303.8gal
